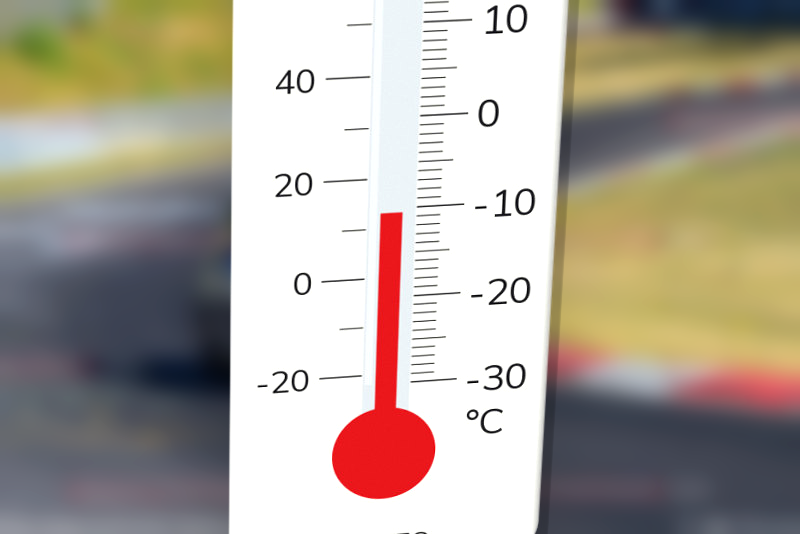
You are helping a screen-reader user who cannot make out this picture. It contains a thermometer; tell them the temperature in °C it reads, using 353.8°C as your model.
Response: -10.5°C
